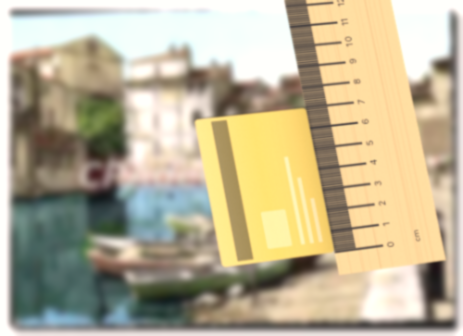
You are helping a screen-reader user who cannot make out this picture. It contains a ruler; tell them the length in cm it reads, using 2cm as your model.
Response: 7cm
